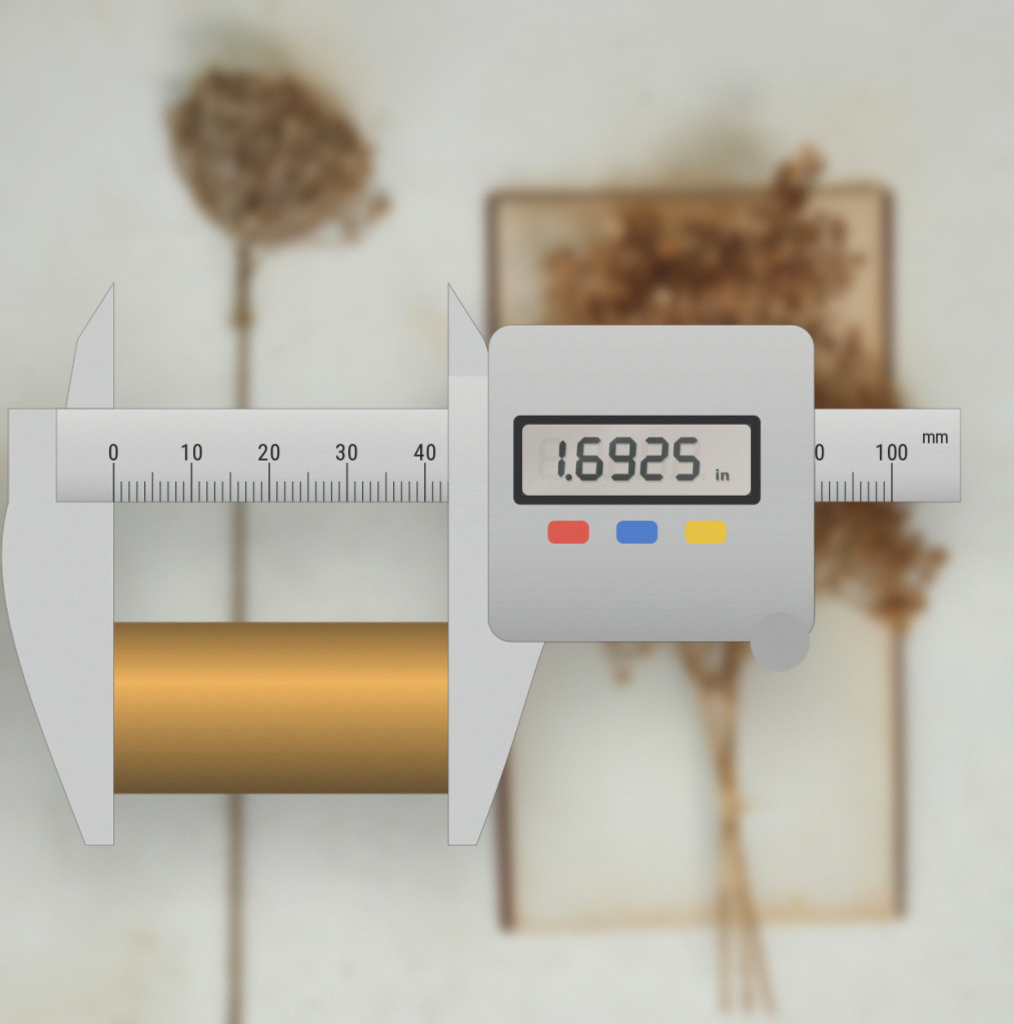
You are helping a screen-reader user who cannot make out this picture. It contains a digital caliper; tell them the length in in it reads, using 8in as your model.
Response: 1.6925in
